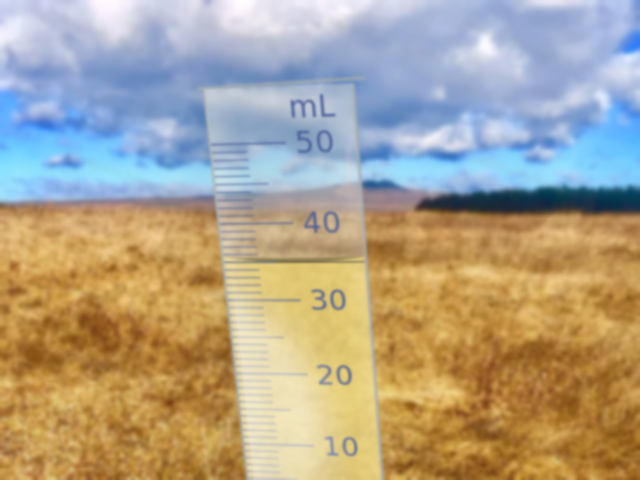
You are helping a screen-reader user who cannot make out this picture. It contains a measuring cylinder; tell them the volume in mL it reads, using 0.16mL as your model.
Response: 35mL
